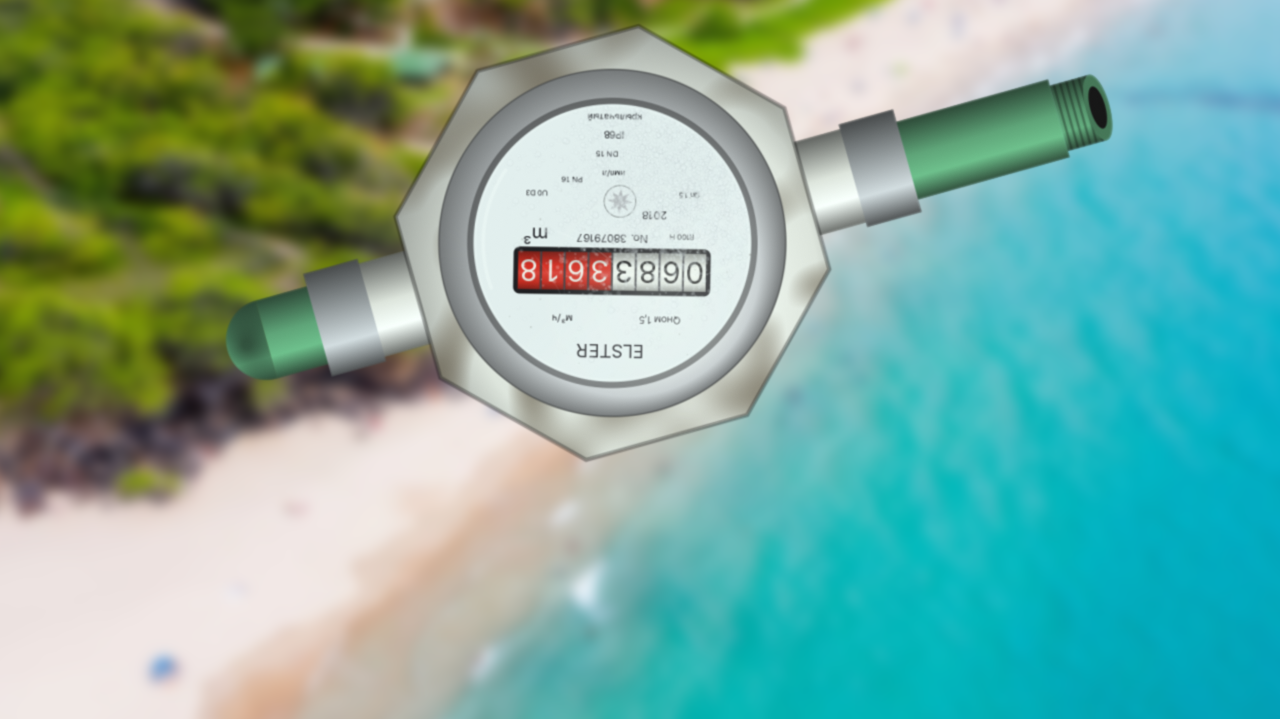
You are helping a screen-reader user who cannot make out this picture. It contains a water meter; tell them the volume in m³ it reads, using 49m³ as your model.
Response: 683.3618m³
